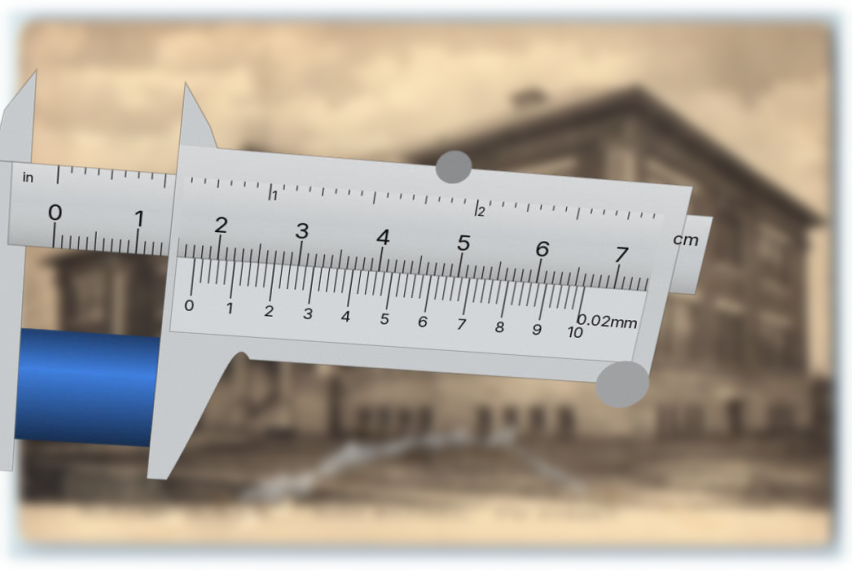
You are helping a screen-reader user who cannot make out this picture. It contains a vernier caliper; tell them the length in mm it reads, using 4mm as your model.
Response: 17.2mm
